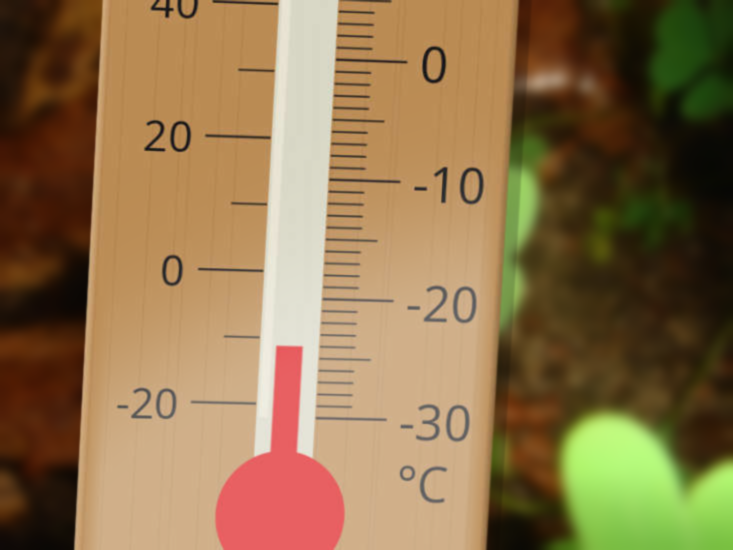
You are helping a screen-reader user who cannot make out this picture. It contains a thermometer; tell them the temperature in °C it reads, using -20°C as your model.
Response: -24°C
